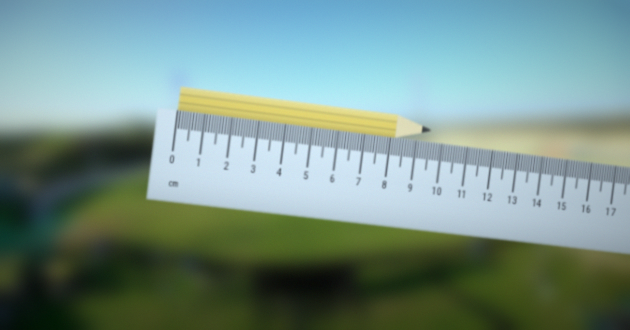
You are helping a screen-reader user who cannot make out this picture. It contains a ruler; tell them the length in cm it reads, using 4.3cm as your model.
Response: 9.5cm
